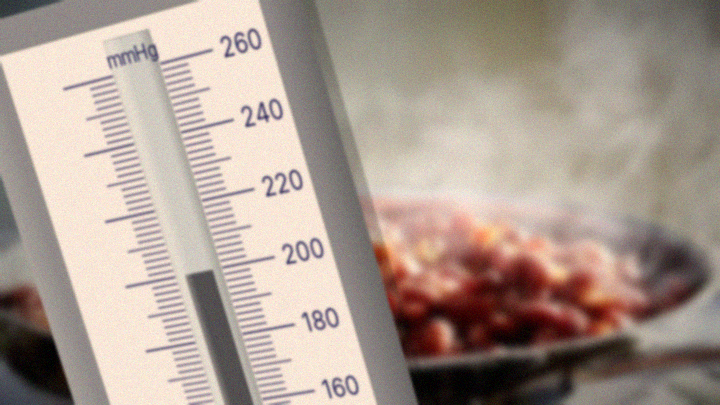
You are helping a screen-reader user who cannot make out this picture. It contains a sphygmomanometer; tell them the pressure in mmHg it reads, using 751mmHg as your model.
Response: 200mmHg
